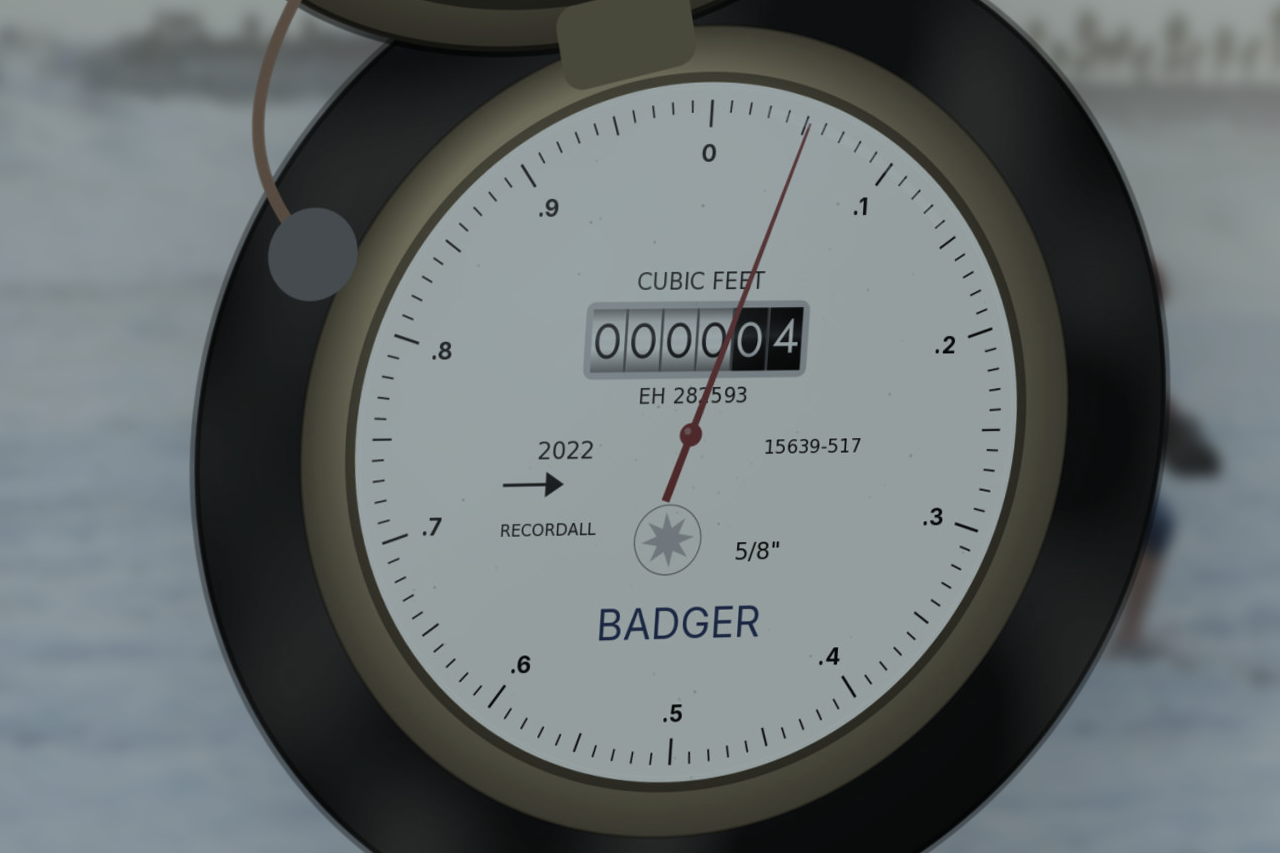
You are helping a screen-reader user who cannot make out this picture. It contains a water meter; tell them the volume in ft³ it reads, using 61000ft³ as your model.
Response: 4.05ft³
